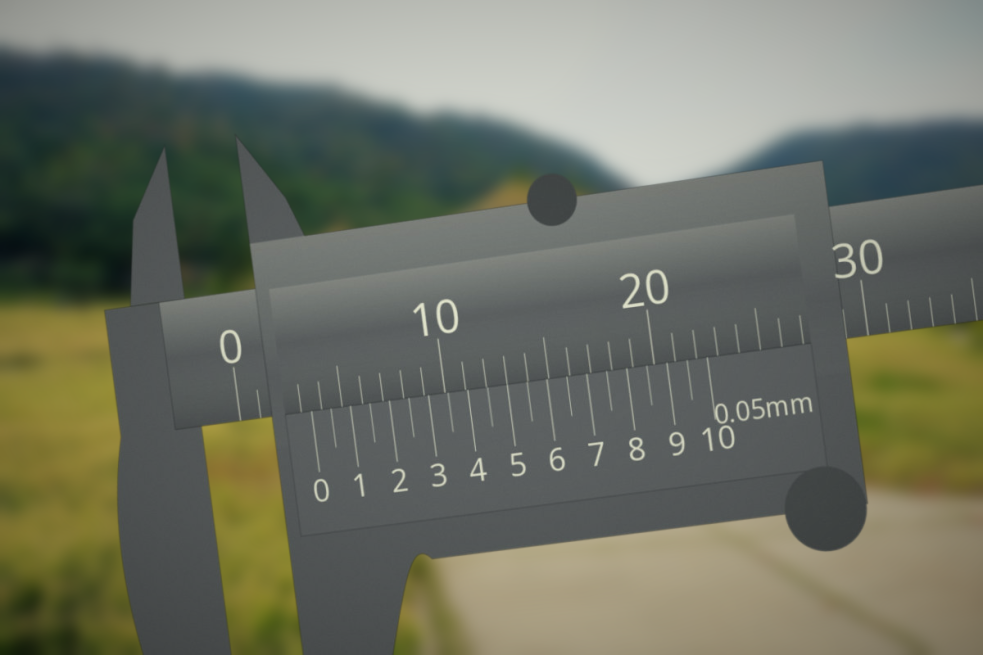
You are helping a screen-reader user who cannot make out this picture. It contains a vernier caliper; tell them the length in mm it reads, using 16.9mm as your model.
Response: 3.5mm
